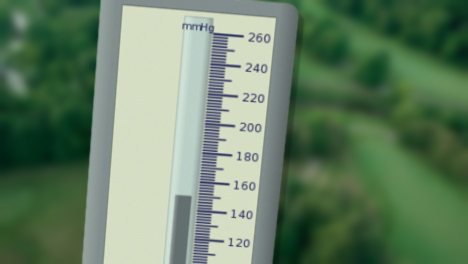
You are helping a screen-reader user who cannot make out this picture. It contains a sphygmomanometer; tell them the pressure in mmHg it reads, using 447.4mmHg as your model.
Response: 150mmHg
